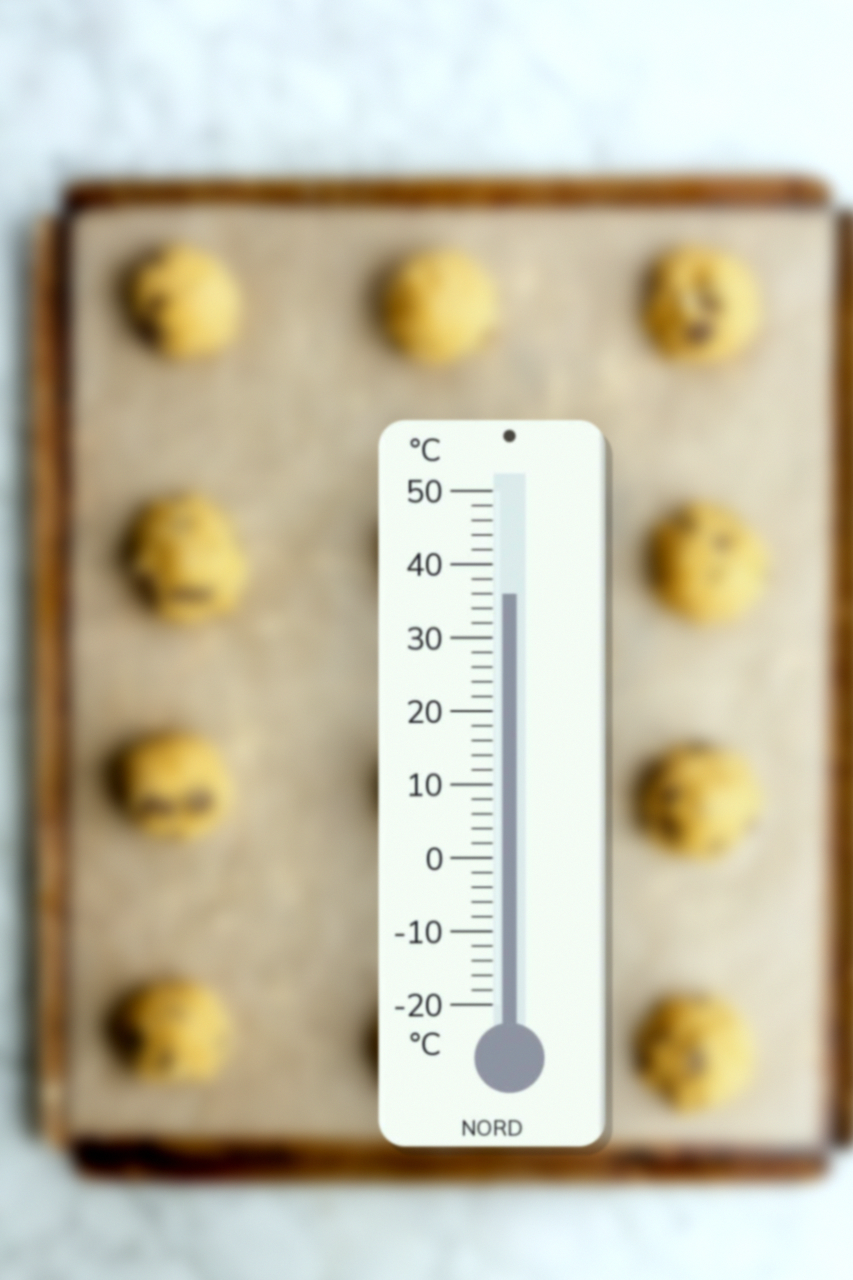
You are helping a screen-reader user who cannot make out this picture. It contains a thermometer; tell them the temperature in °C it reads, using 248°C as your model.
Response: 36°C
